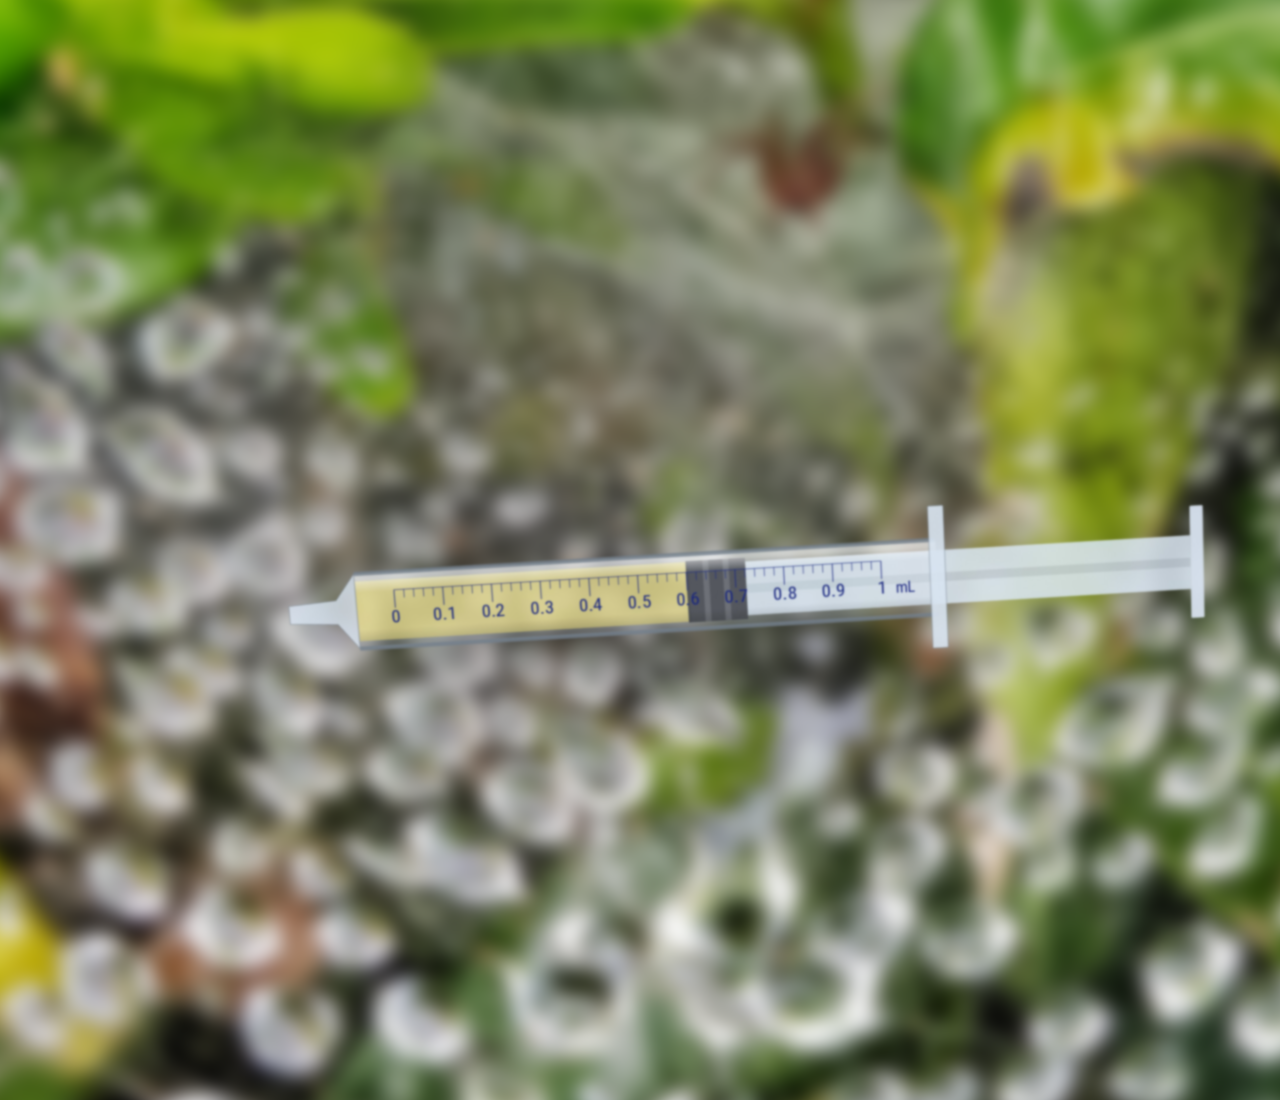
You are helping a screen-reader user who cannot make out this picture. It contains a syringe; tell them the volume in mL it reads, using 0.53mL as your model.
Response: 0.6mL
